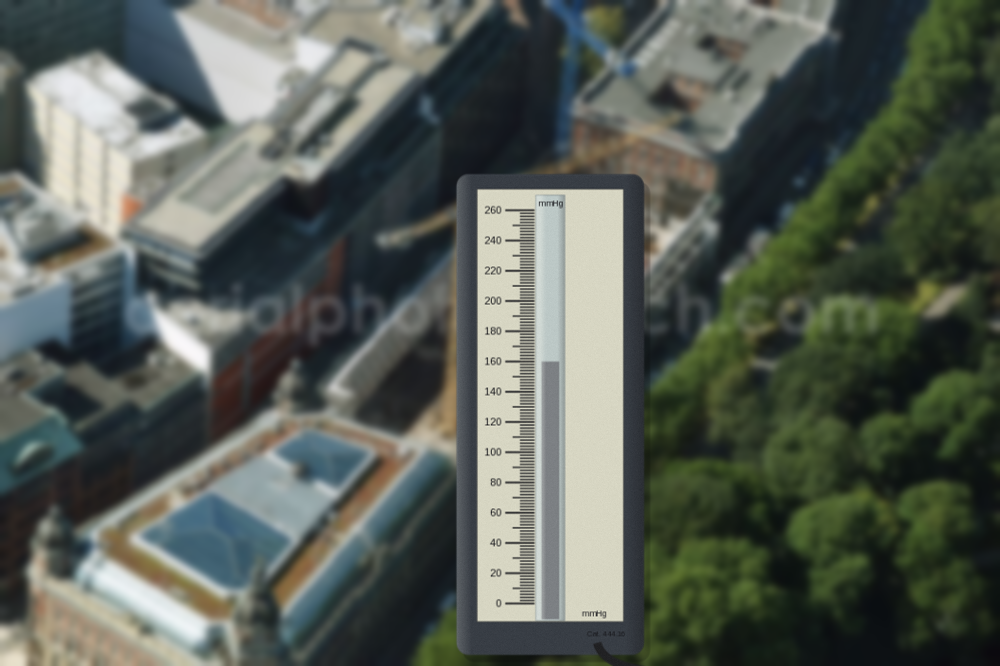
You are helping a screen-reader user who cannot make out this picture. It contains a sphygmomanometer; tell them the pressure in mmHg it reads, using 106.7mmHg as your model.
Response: 160mmHg
